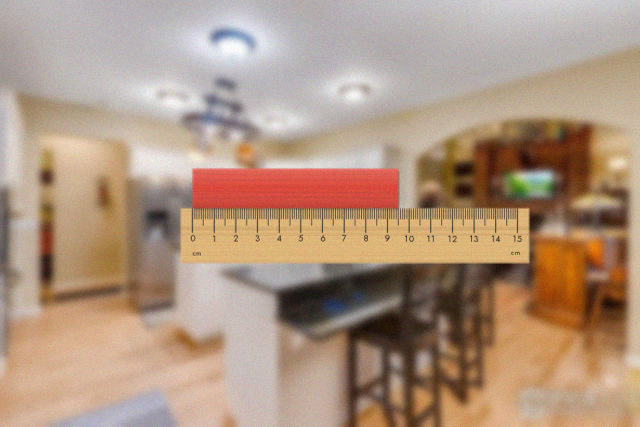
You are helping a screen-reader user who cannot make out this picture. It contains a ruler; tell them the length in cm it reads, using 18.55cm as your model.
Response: 9.5cm
